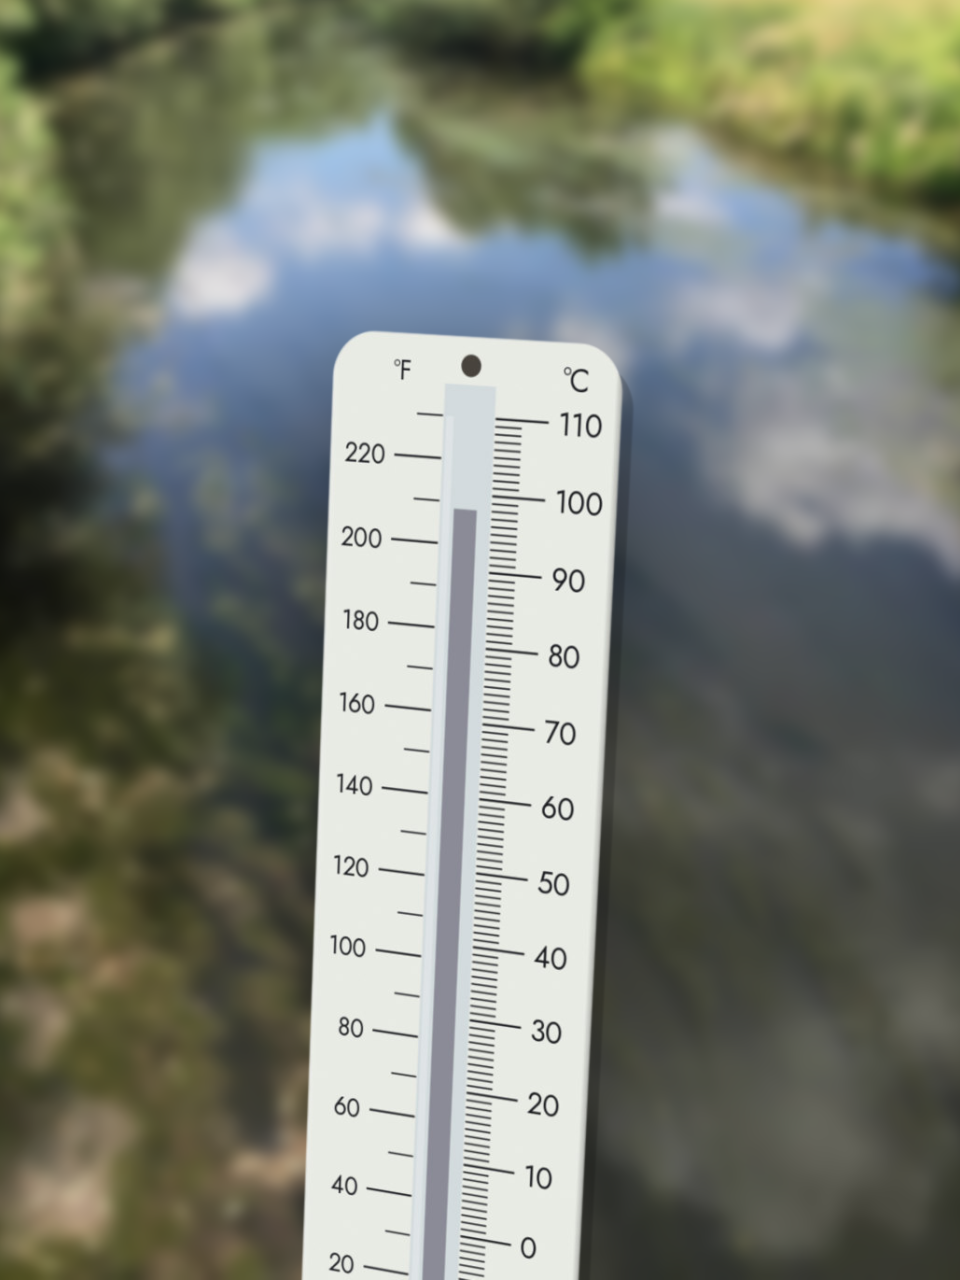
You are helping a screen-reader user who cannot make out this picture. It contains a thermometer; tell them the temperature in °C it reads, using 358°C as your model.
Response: 98°C
